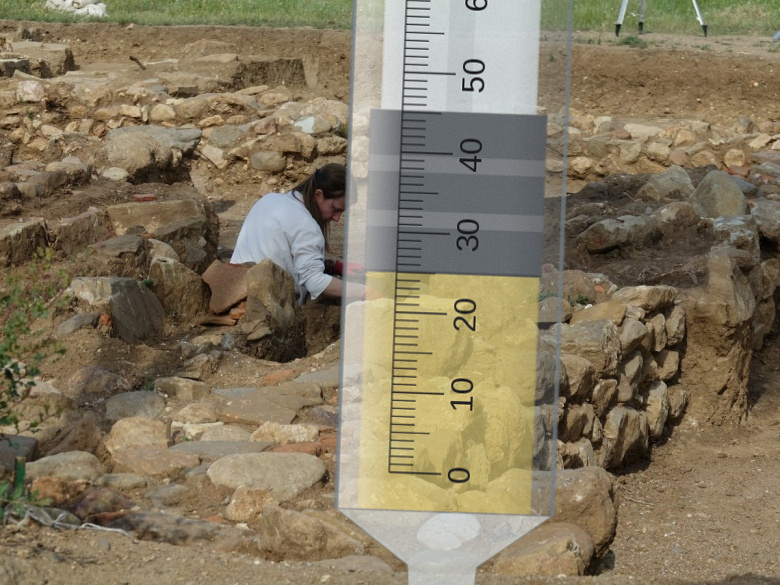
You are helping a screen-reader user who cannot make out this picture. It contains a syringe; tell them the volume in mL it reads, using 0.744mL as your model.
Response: 25mL
